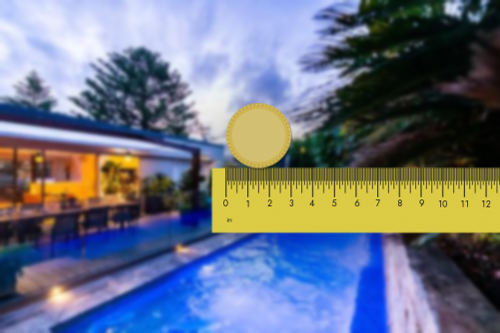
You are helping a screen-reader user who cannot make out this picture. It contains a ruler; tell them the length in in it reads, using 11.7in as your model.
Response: 3in
